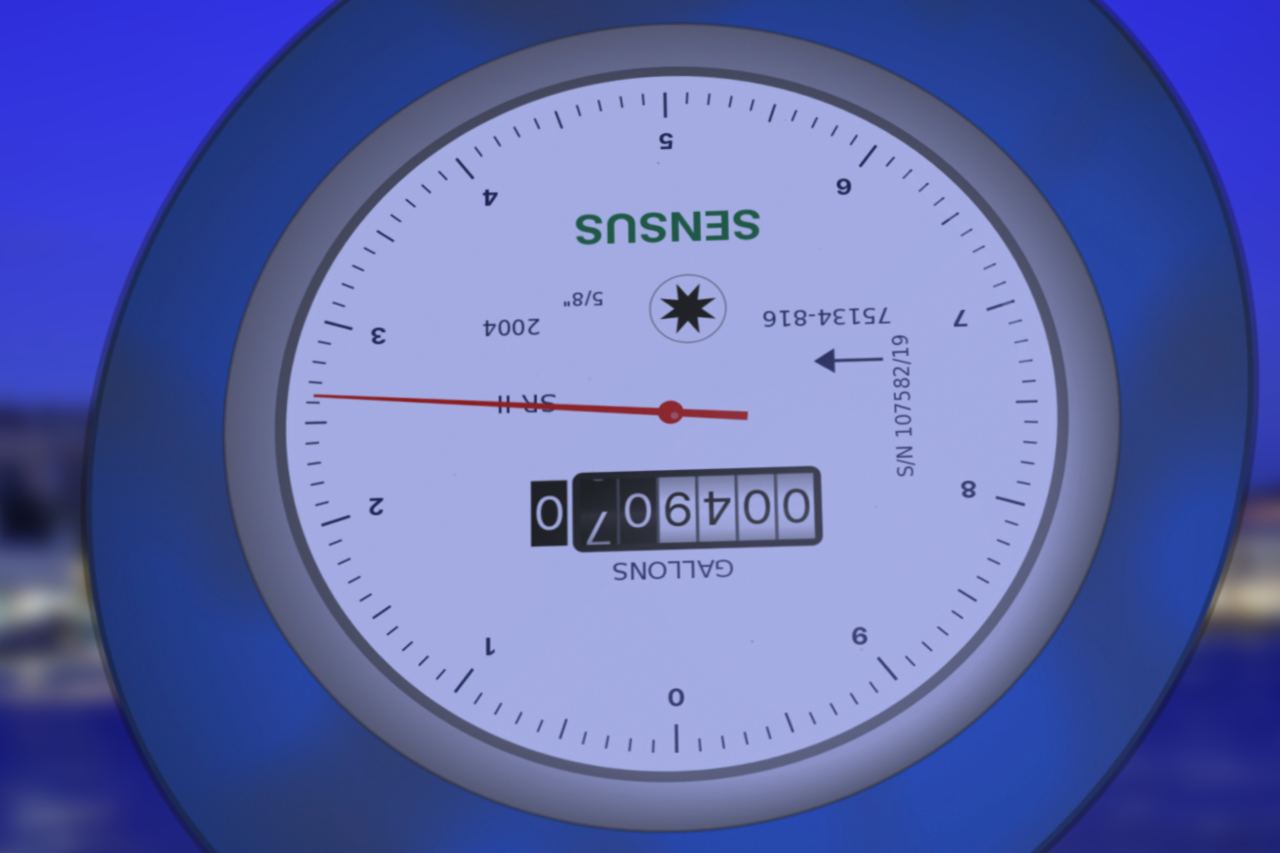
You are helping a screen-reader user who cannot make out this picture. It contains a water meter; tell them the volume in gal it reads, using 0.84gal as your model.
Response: 49072.6gal
